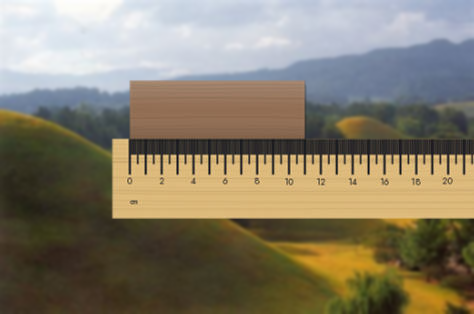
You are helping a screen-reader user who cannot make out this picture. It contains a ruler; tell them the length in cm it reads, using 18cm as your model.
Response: 11cm
